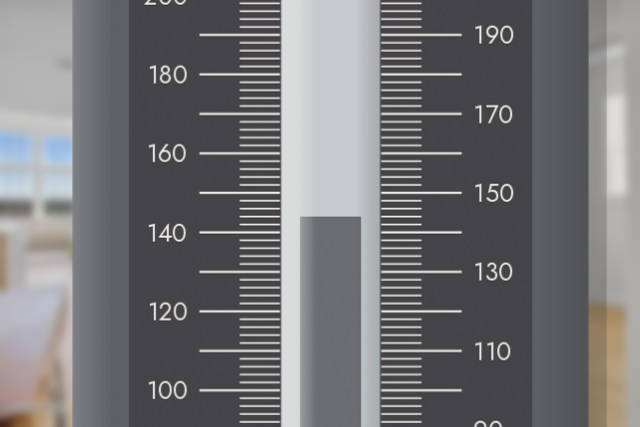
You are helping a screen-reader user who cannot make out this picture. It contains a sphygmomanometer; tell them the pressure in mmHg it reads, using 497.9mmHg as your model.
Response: 144mmHg
